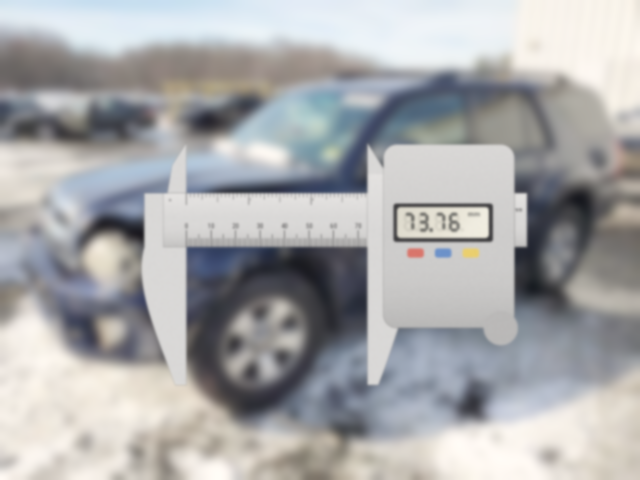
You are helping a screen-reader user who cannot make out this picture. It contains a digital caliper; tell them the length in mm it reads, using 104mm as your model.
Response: 73.76mm
